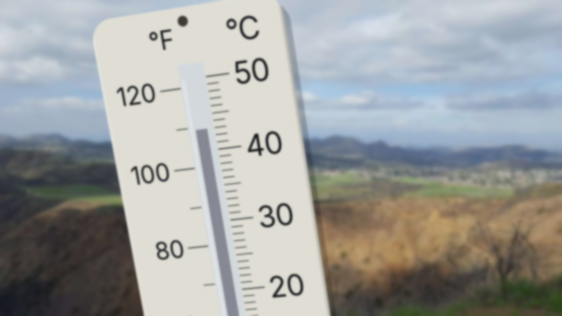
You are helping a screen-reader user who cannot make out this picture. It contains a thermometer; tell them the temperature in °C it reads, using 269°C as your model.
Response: 43°C
